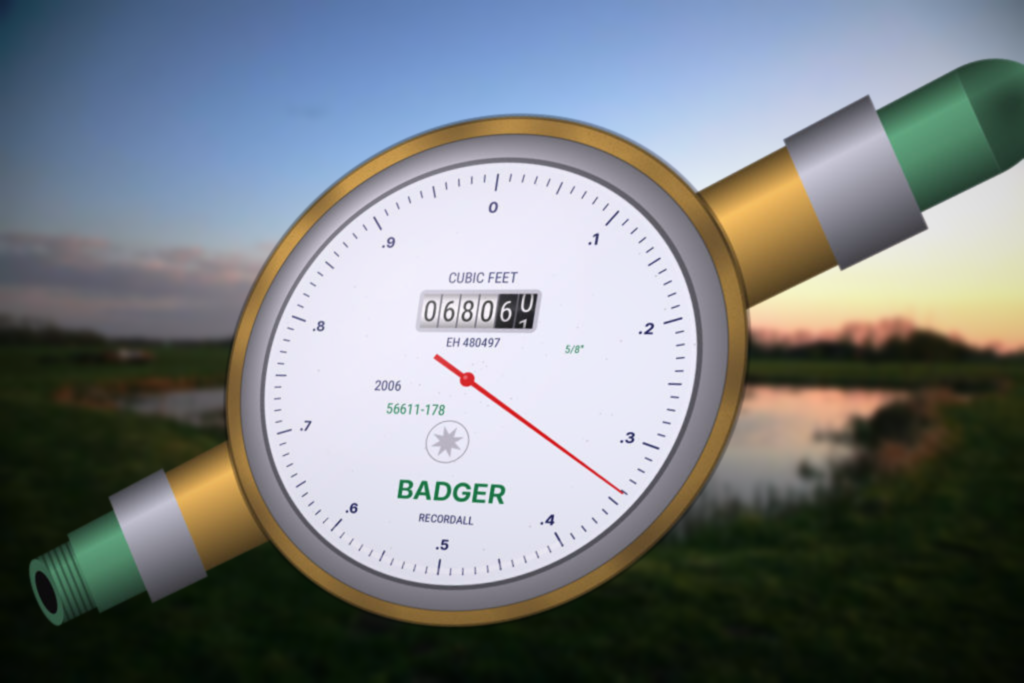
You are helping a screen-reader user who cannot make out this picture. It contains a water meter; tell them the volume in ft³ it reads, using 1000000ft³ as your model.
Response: 68060.34ft³
